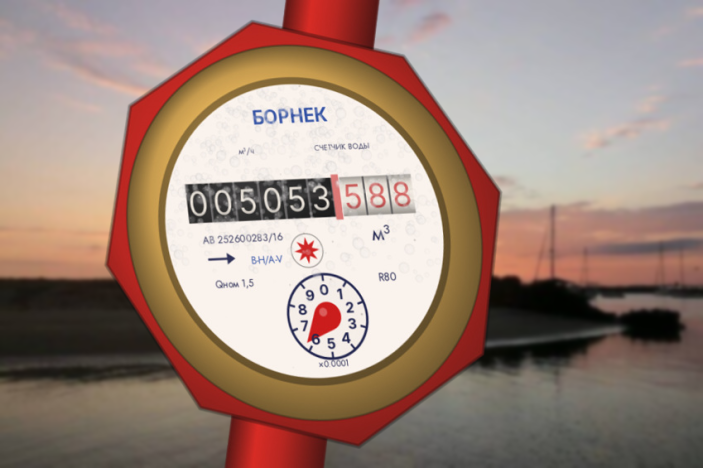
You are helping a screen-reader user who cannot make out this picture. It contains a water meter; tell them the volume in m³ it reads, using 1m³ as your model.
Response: 5053.5886m³
